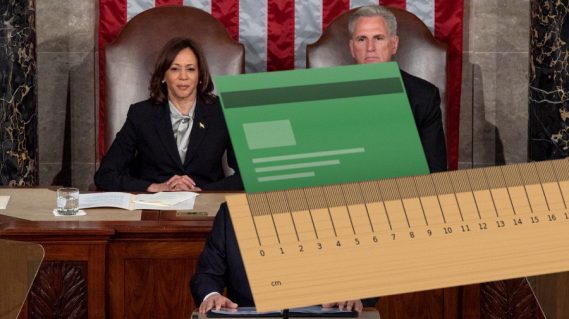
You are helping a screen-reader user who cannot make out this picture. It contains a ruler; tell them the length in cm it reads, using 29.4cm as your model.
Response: 10cm
